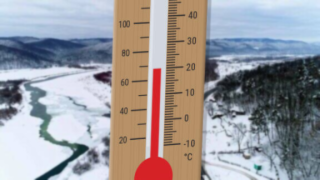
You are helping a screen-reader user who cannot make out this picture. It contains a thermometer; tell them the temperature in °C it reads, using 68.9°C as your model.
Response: 20°C
